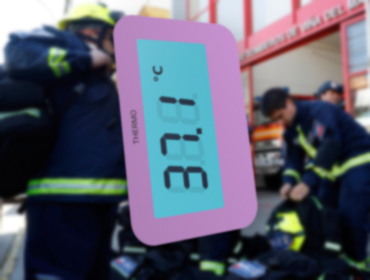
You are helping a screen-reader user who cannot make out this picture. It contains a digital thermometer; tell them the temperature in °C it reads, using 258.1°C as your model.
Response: 37.1°C
